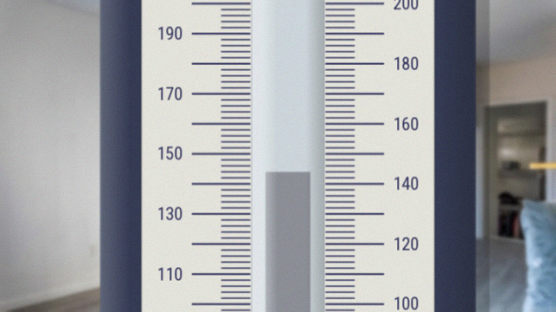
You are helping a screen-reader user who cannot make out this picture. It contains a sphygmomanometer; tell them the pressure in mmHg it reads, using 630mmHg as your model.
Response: 144mmHg
